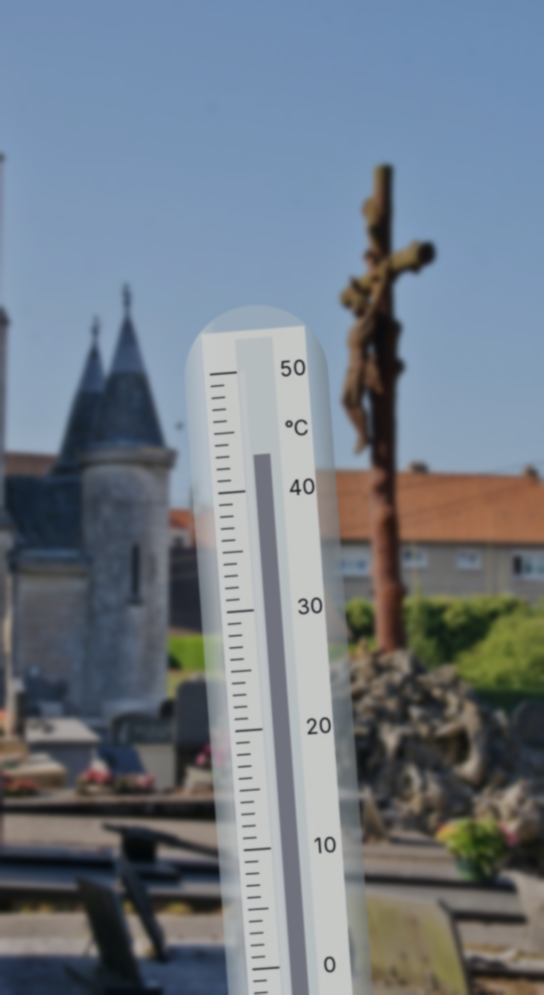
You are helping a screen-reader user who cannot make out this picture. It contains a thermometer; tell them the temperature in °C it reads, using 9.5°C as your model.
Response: 43°C
